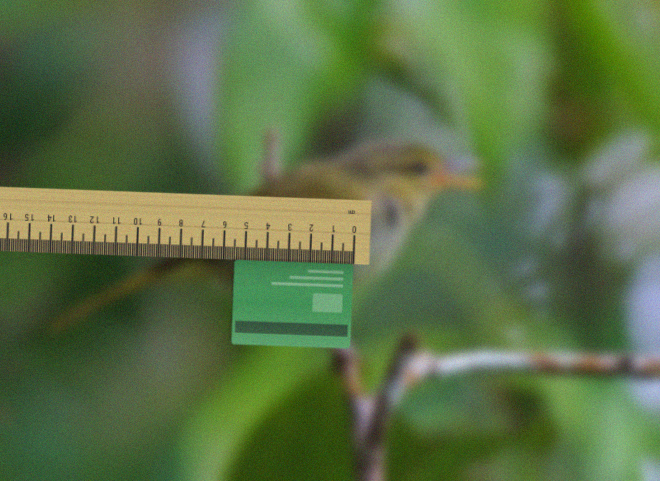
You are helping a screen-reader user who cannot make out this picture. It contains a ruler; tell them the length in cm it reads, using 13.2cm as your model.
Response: 5.5cm
